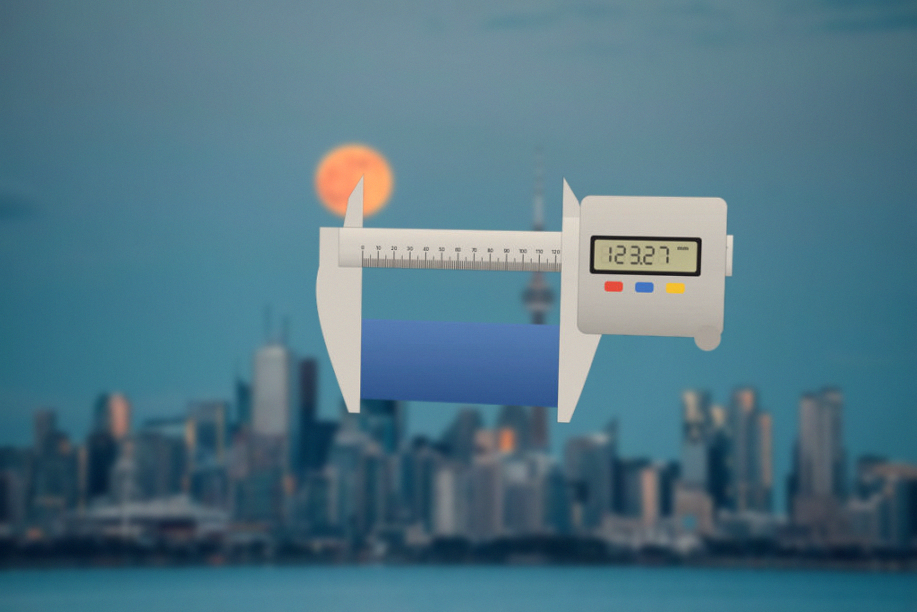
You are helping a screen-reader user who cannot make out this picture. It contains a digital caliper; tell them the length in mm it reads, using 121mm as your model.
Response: 123.27mm
